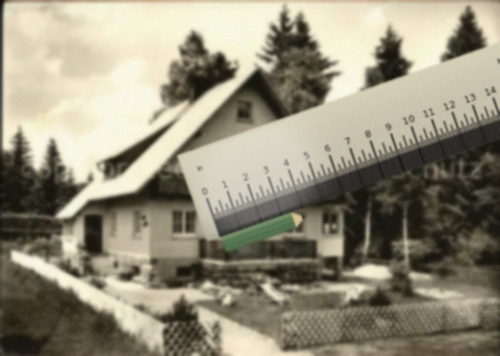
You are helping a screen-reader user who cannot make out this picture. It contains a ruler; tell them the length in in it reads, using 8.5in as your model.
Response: 4in
